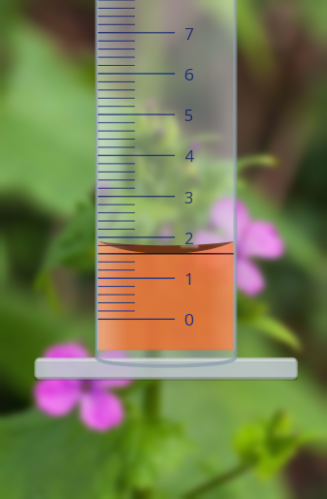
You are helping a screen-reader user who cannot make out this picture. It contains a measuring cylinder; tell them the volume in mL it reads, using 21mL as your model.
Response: 1.6mL
